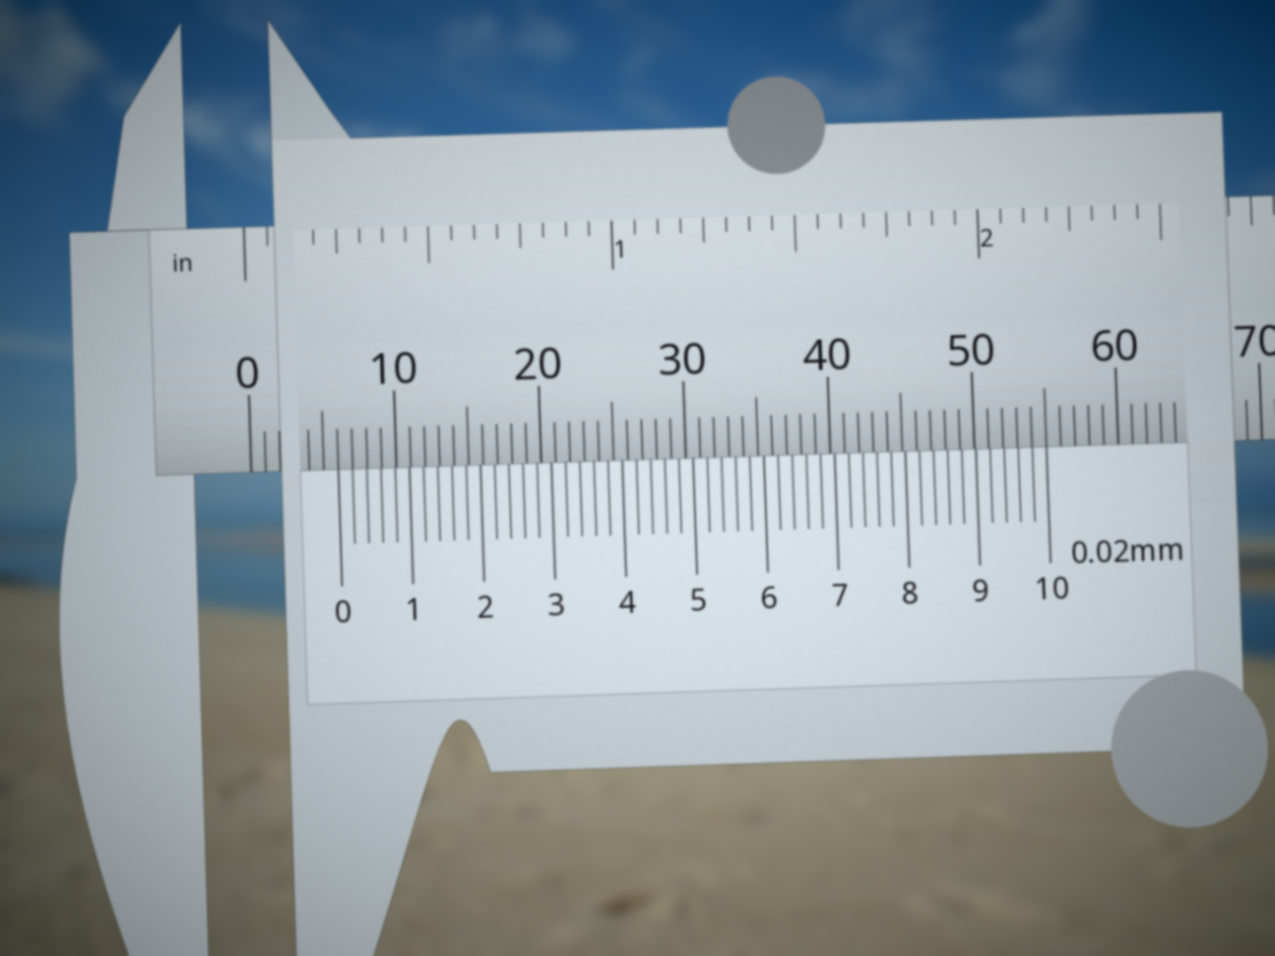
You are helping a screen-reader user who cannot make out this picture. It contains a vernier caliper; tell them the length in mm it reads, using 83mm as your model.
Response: 6.0mm
